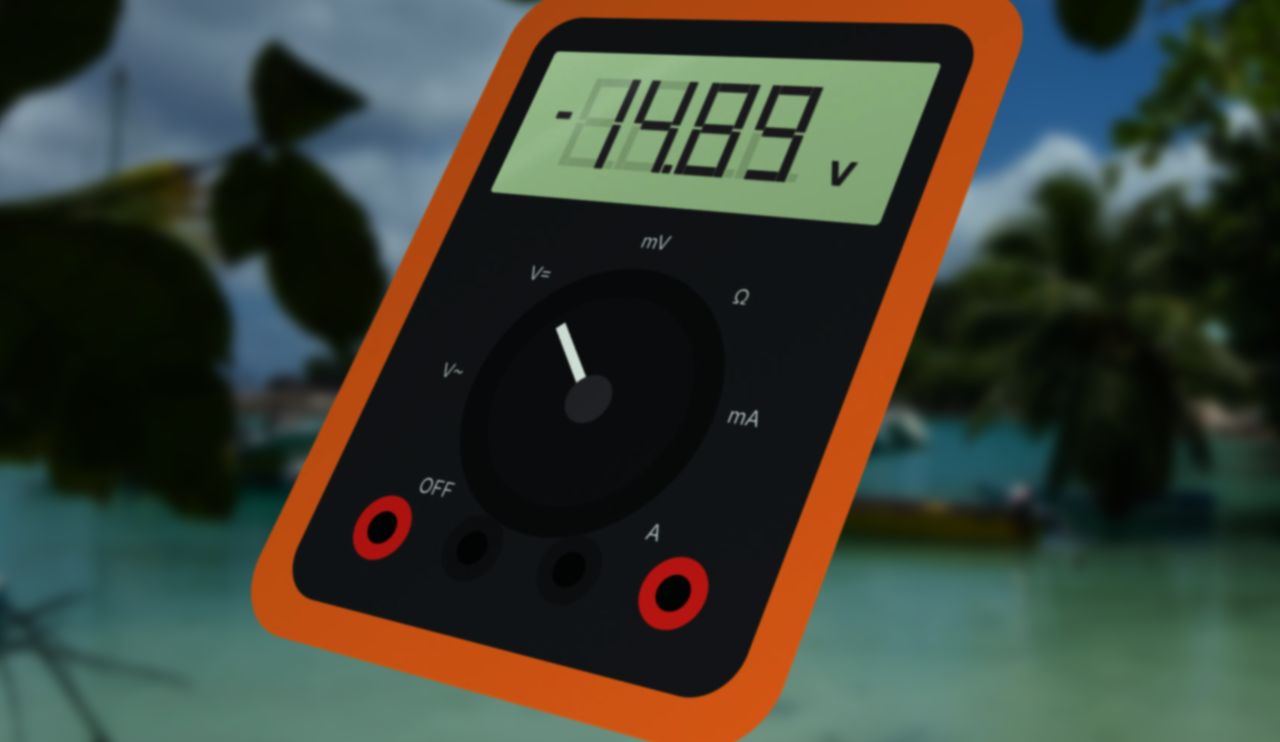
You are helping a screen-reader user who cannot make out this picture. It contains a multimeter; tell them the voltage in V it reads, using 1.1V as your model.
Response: -14.89V
